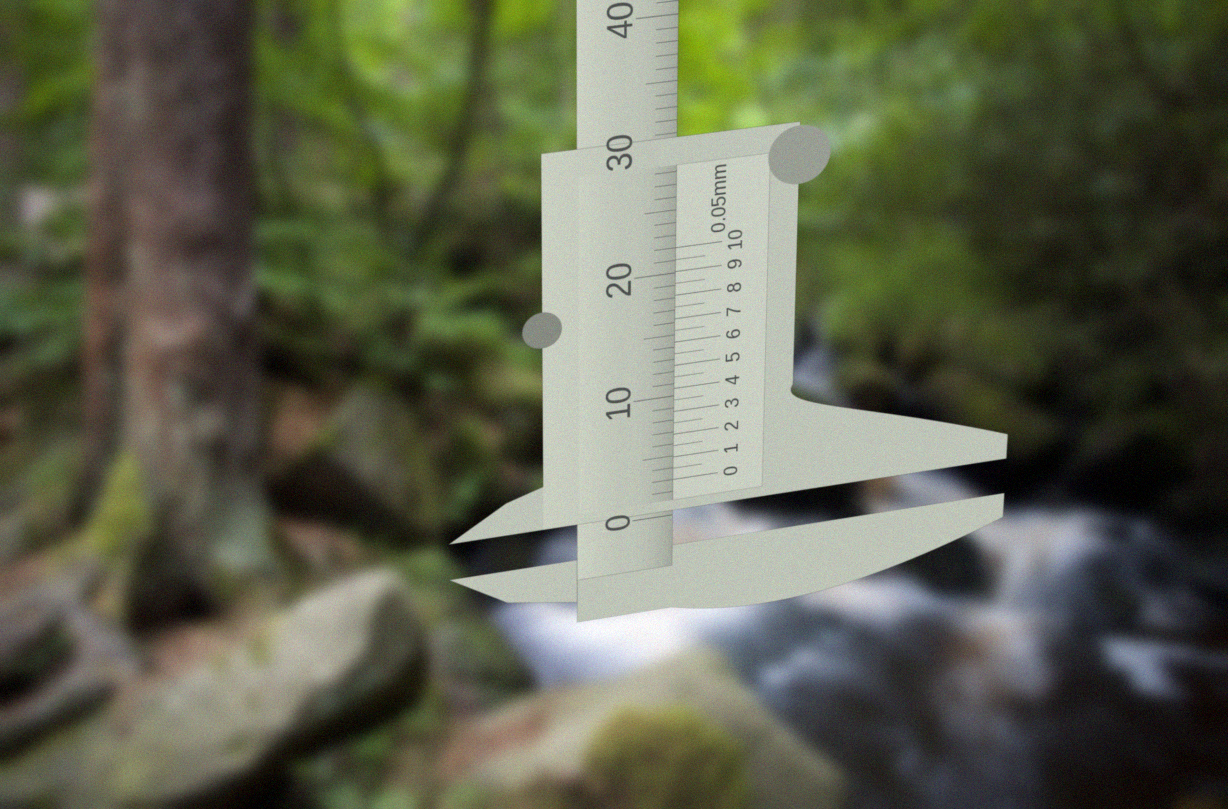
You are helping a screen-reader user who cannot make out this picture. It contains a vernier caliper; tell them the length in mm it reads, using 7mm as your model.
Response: 3.0mm
